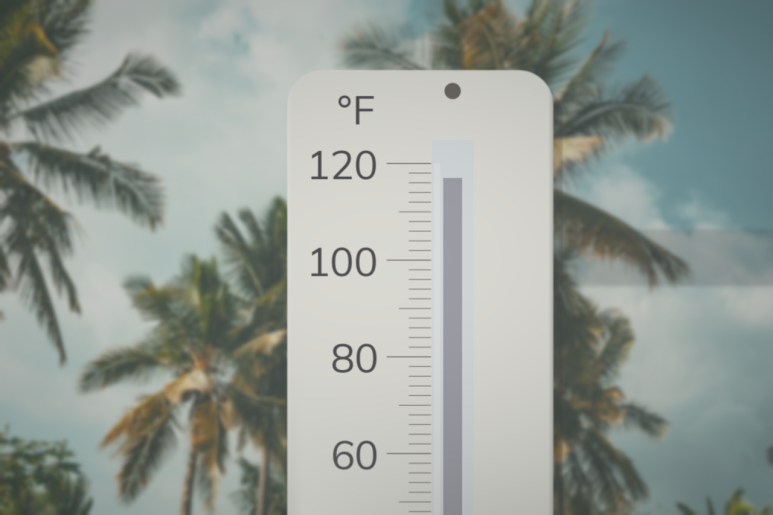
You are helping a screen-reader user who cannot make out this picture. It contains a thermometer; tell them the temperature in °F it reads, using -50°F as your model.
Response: 117°F
